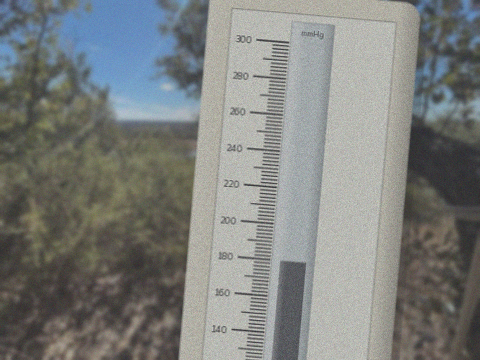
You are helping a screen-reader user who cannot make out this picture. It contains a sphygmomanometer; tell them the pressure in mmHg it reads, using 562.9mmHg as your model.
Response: 180mmHg
